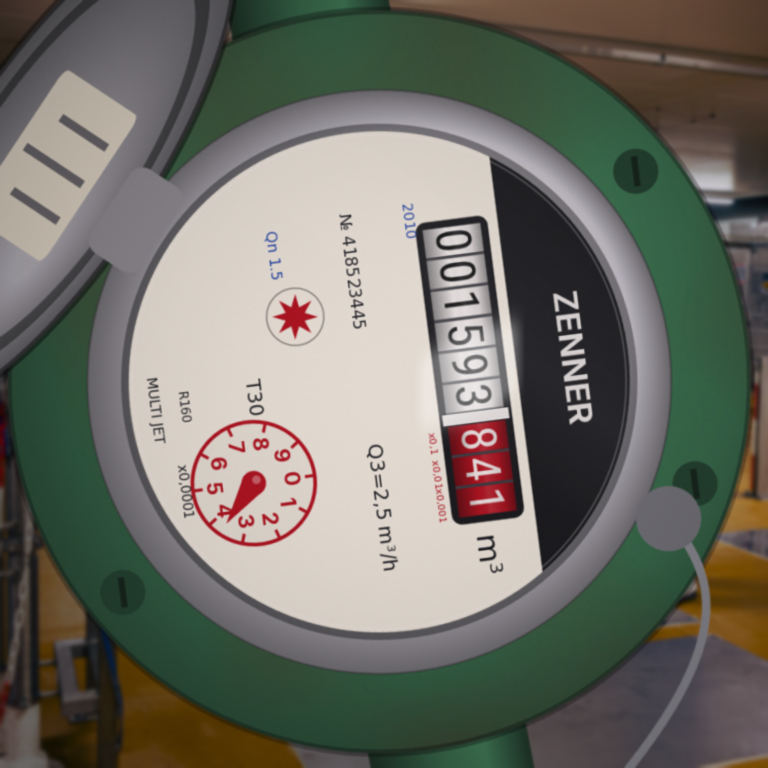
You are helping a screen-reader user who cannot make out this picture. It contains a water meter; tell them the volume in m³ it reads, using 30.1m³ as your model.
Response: 1593.8413m³
